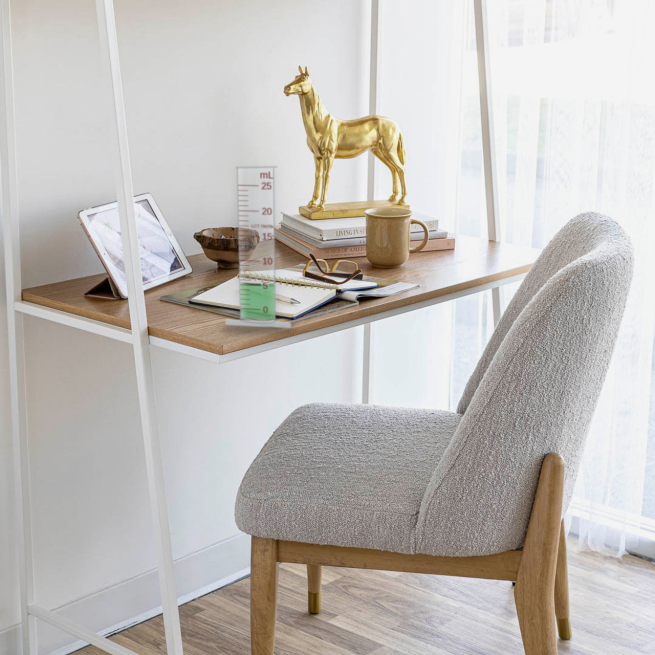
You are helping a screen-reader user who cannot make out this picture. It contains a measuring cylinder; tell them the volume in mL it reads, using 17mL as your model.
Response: 5mL
